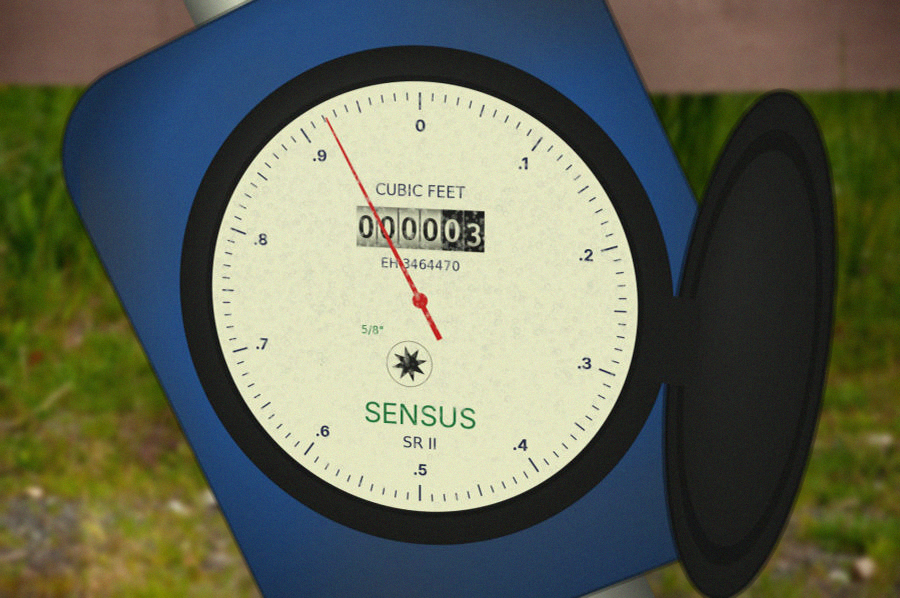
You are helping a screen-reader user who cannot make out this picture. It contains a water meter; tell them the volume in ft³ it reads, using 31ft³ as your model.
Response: 2.92ft³
